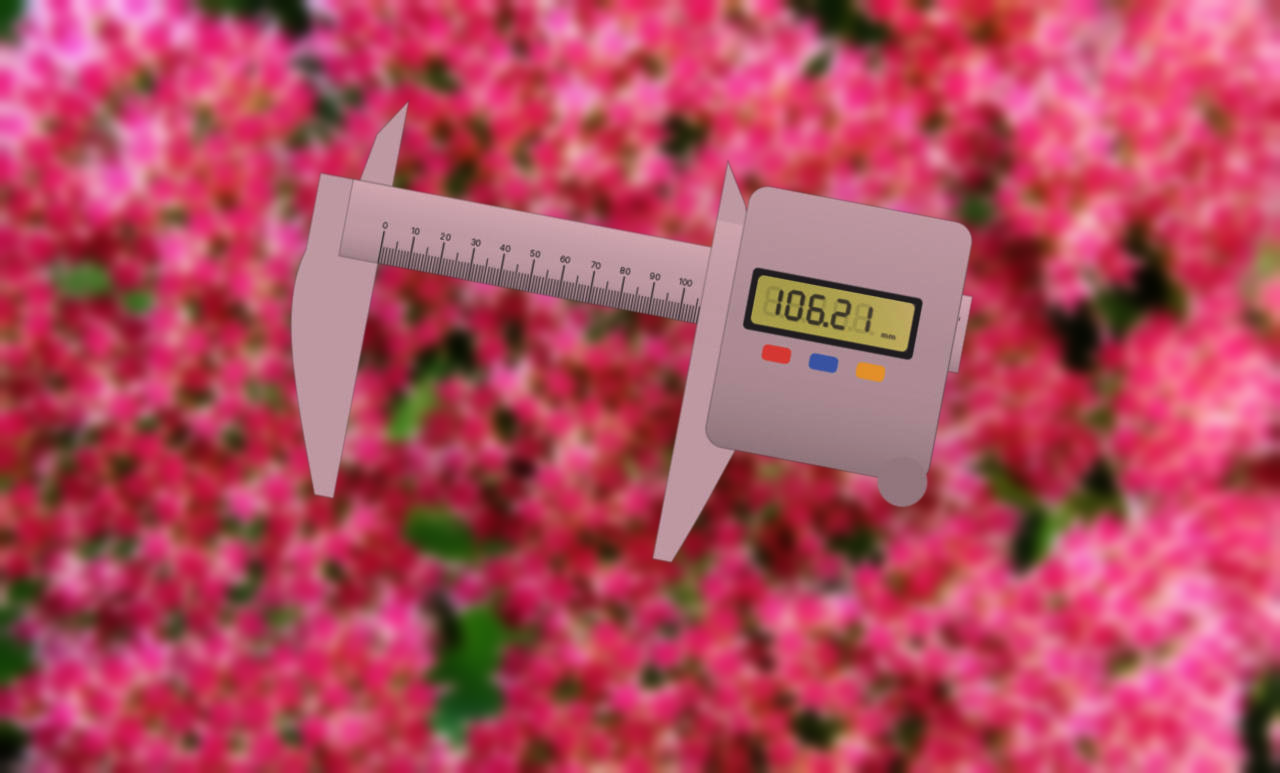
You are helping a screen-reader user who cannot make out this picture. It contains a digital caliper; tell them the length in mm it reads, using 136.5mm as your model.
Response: 106.21mm
